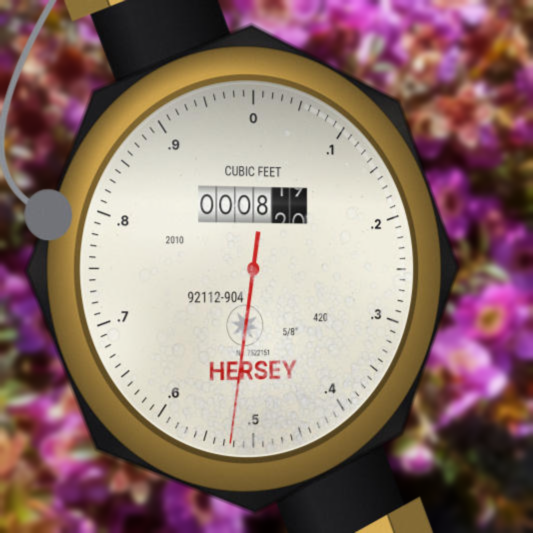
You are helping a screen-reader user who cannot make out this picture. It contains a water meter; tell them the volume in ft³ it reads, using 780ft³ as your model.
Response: 819.52ft³
